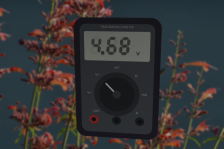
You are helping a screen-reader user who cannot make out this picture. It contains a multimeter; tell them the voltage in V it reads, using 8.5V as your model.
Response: 4.68V
